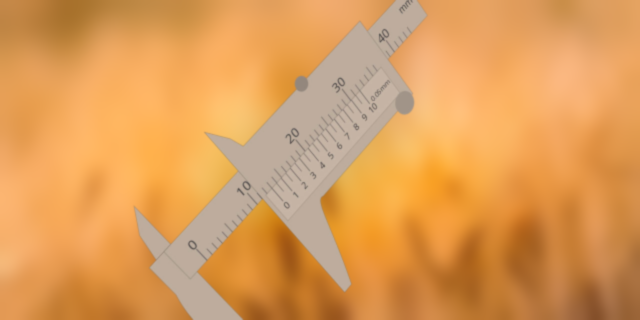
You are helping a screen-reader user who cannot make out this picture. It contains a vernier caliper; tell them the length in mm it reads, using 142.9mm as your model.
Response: 13.0mm
